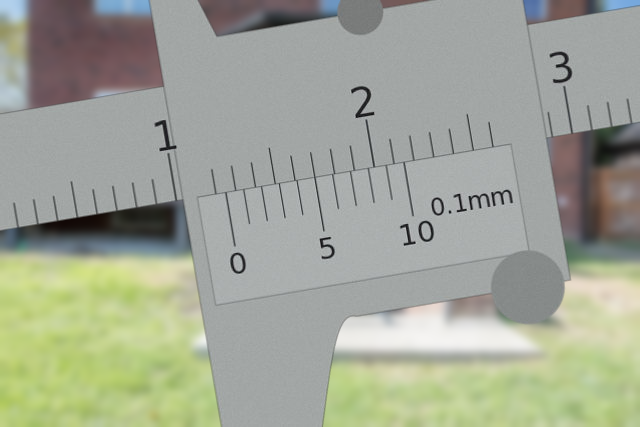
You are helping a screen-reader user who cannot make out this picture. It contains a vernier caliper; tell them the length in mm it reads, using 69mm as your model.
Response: 12.5mm
